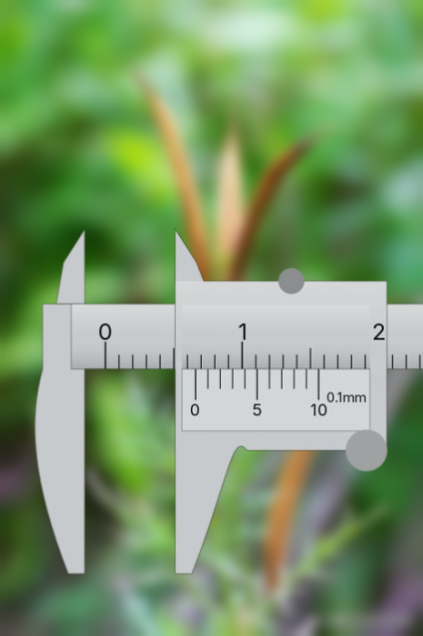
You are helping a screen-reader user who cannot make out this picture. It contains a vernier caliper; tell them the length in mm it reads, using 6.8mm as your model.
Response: 6.6mm
